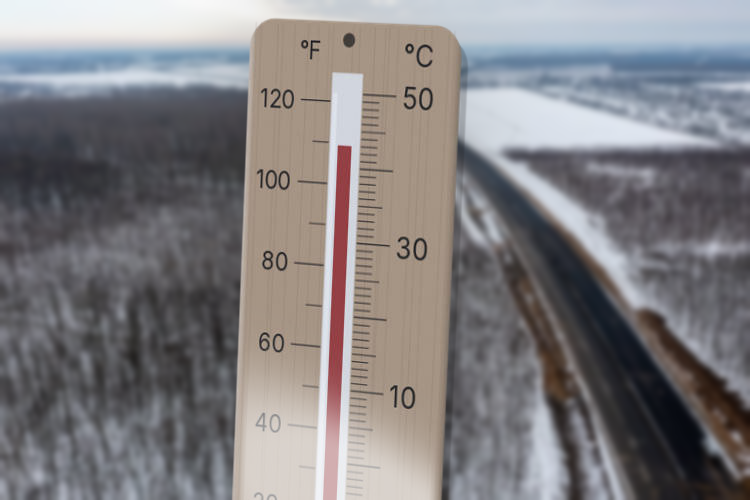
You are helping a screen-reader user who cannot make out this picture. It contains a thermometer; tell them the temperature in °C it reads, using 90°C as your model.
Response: 43°C
